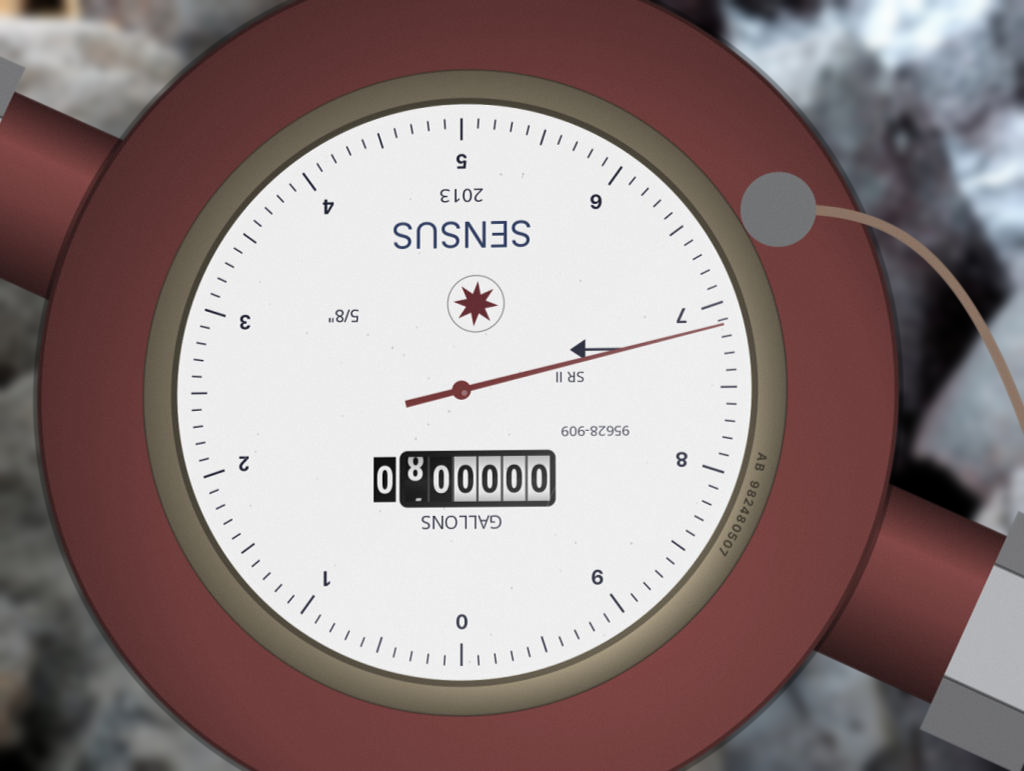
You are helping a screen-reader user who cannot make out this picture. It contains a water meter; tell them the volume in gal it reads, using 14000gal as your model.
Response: 77.1gal
